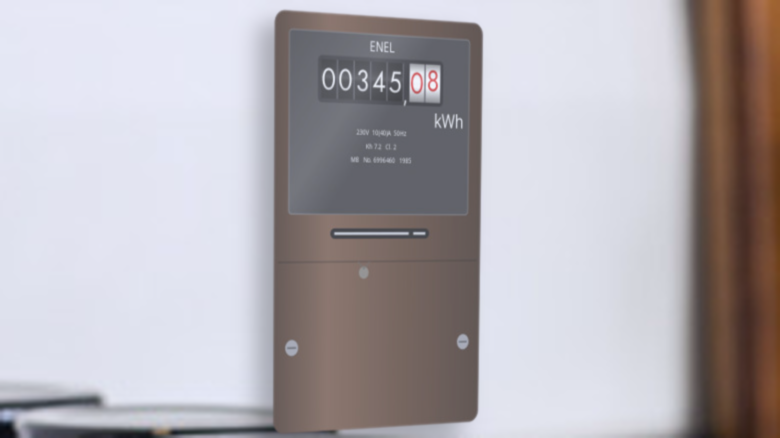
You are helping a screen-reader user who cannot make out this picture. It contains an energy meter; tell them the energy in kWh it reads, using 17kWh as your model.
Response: 345.08kWh
